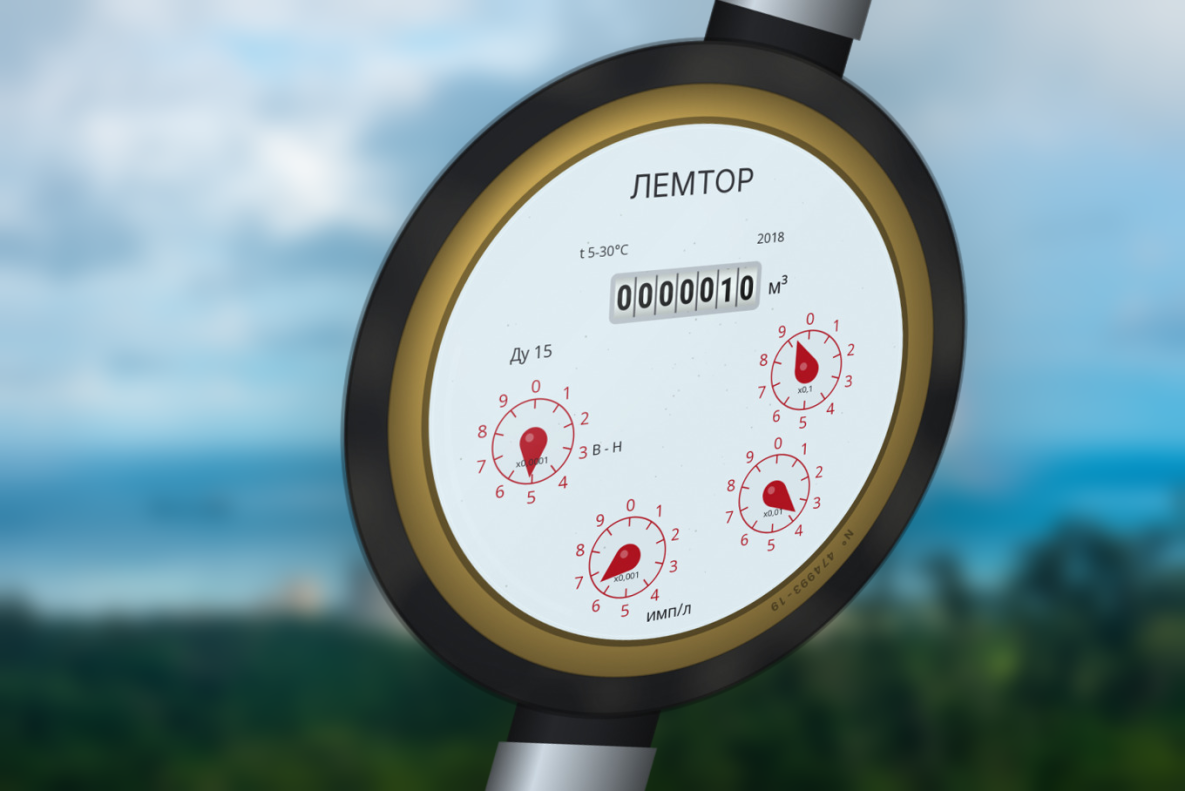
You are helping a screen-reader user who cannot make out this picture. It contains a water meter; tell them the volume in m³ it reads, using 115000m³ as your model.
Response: 9.9365m³
